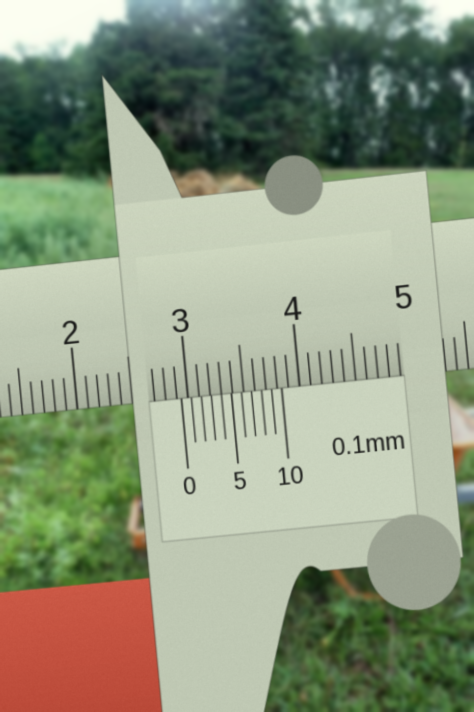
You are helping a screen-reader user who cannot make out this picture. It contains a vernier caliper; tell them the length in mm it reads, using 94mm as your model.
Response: 29.4mm
